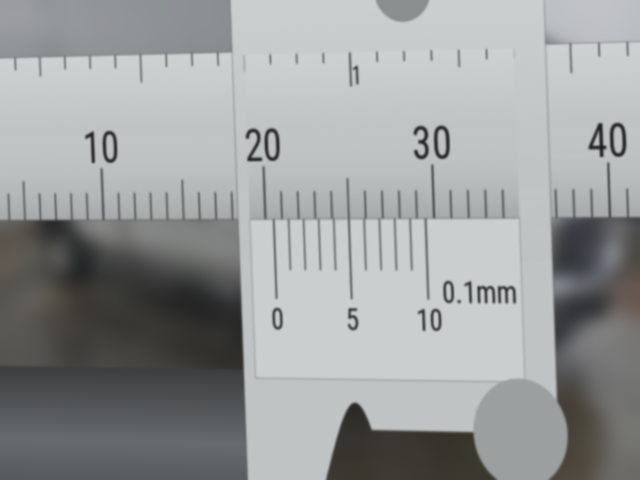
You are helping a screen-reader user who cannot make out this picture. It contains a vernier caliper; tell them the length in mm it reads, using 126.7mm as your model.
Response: 20.5mm
